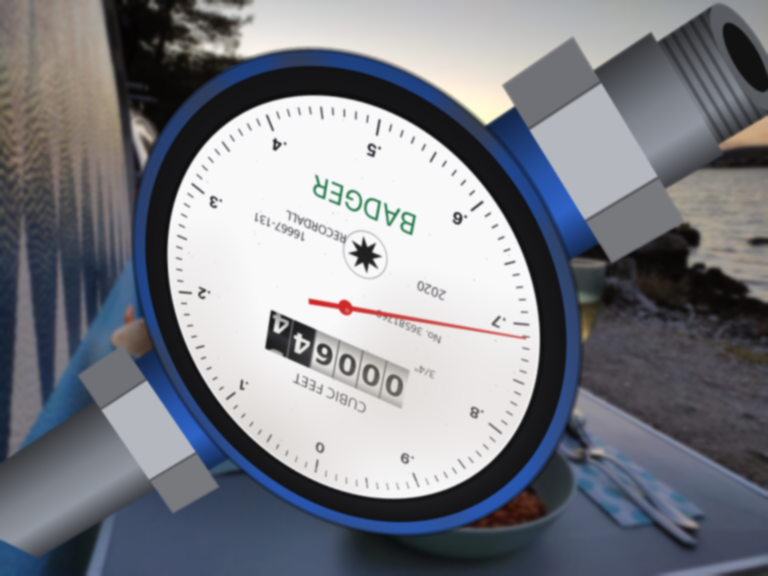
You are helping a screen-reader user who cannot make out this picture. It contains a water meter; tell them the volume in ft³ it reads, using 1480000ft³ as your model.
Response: 643.71ft³
